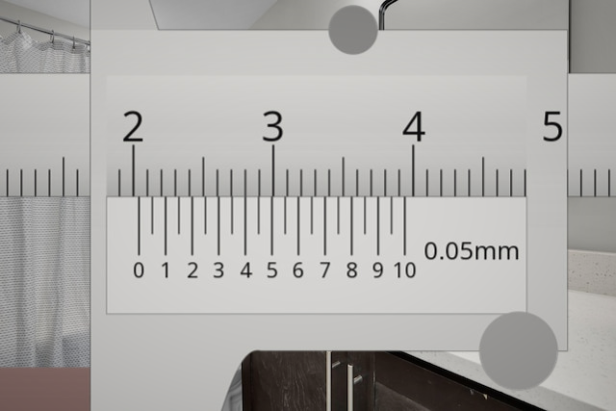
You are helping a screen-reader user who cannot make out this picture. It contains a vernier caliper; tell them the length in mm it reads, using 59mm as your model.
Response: 20.4mm
